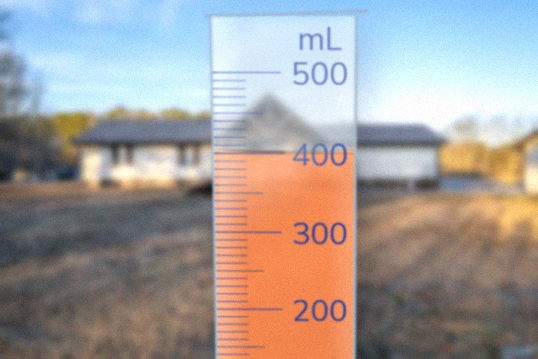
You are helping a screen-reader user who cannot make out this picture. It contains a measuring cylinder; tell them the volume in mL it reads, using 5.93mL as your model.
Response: 400mL
